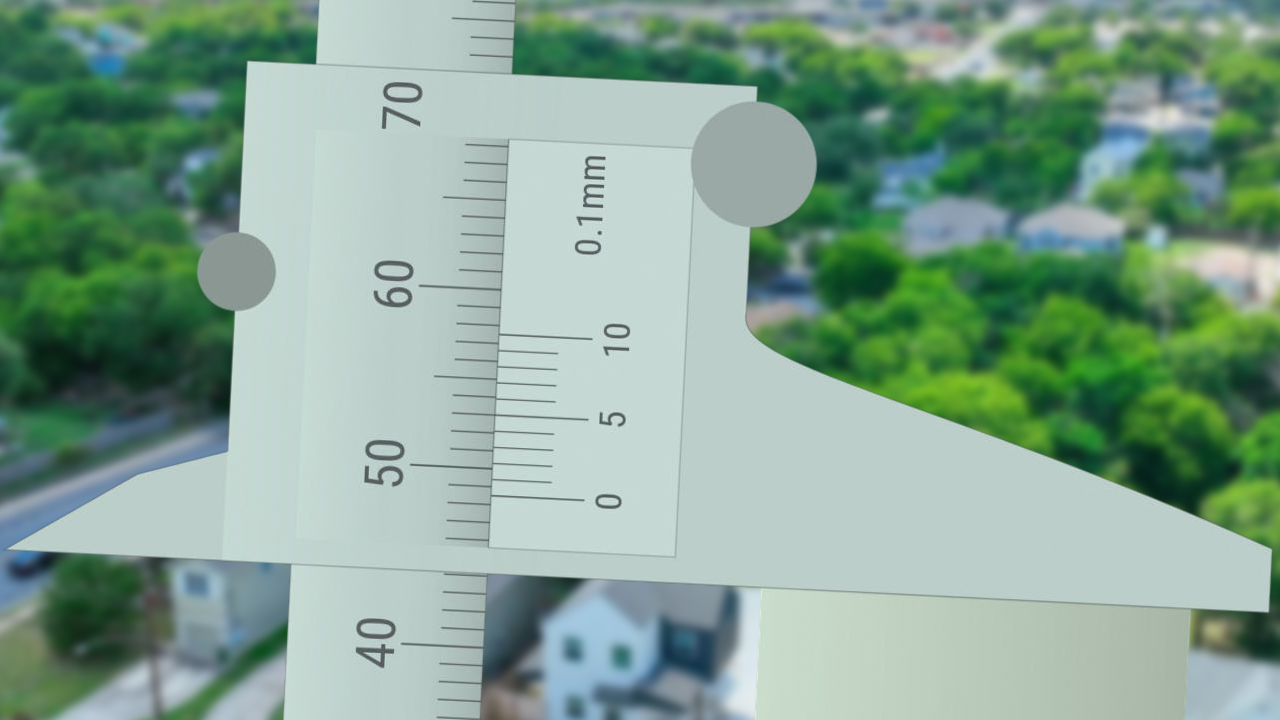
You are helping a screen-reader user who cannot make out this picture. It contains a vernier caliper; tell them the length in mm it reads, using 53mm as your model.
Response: 48.5mm
